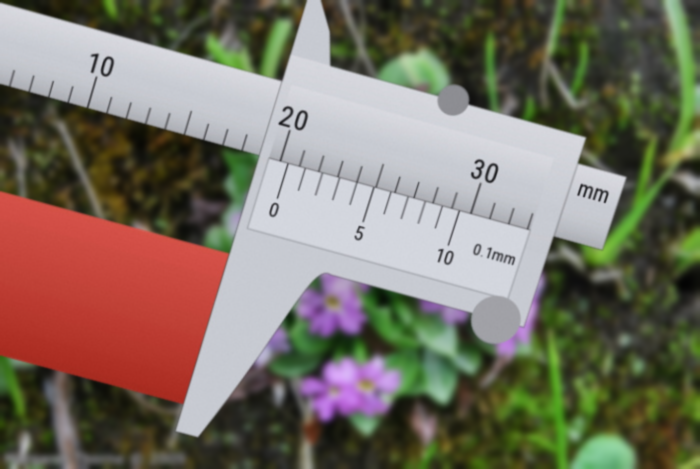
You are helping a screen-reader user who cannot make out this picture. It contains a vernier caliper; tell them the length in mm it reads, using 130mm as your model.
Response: 20.4mm
